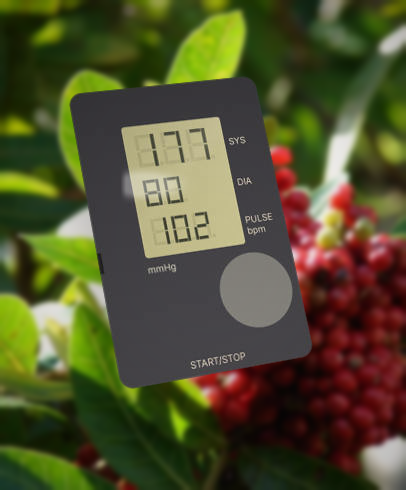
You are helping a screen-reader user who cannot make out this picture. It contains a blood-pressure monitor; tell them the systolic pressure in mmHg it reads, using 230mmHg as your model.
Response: 177mmHg
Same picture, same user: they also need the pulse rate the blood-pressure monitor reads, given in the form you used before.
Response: 102bpm
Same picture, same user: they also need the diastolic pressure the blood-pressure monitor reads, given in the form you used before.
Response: 80mmHg
